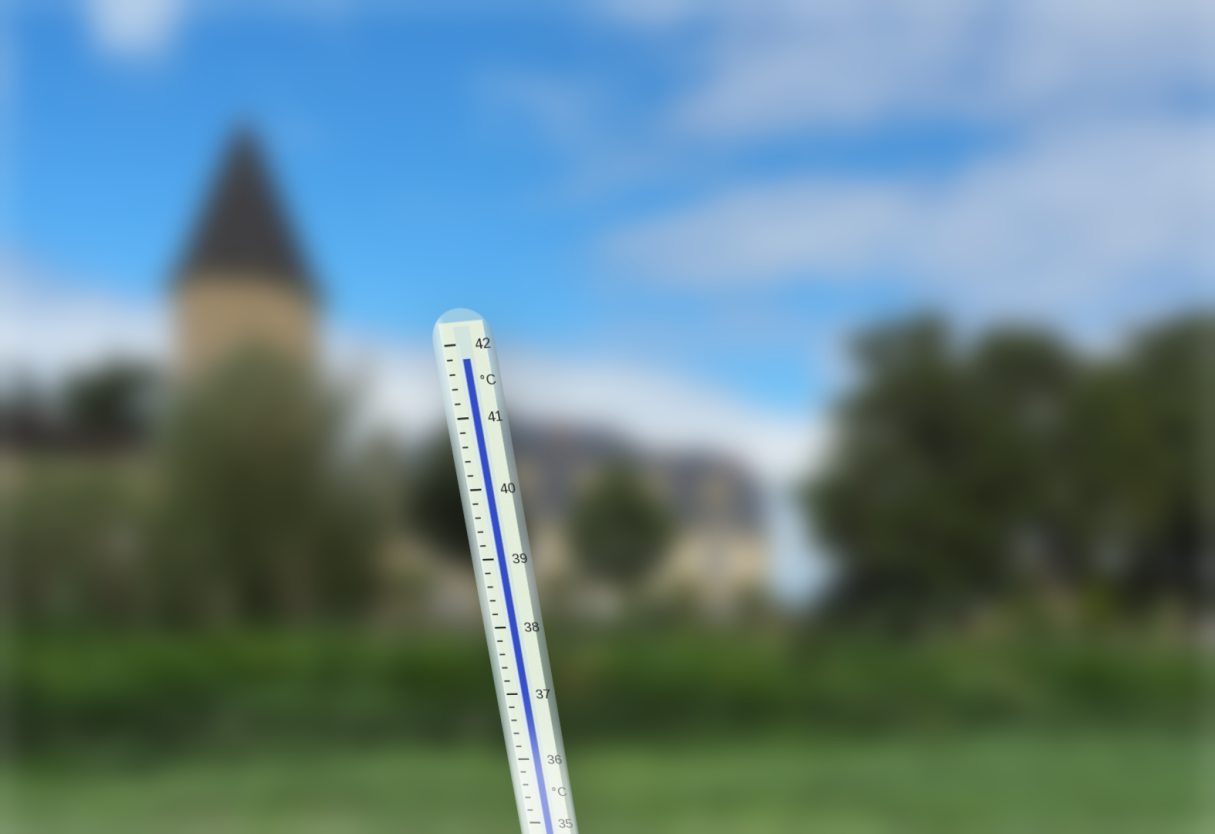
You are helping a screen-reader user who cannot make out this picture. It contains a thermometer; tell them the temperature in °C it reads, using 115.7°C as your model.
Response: 41.8°C
